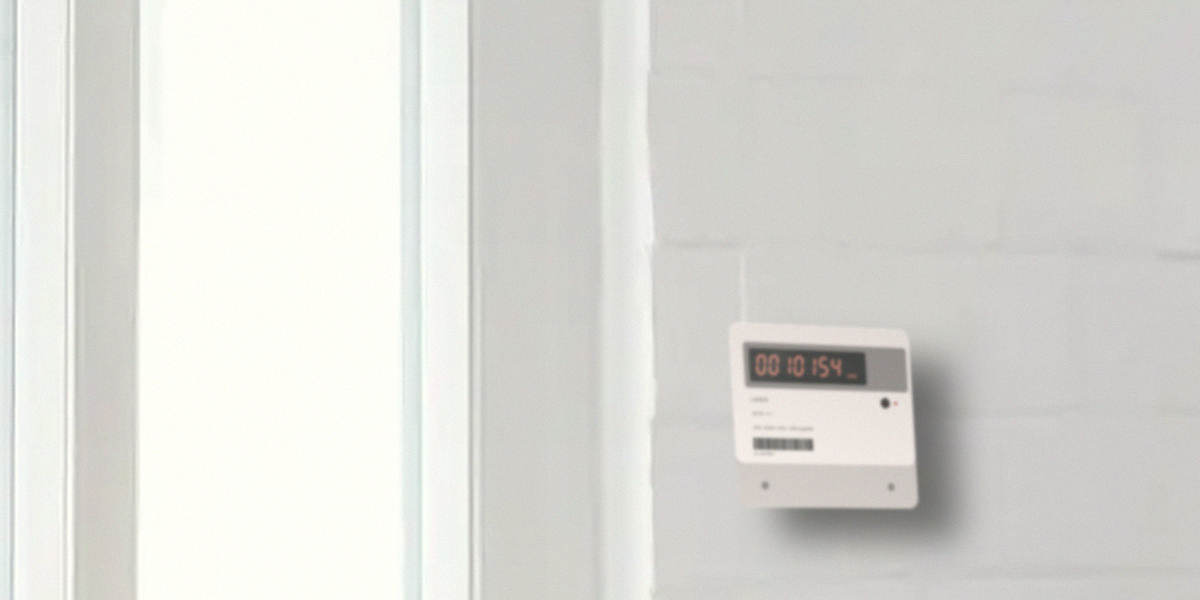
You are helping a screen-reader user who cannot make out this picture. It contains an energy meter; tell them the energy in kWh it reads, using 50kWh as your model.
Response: 10154kWh
